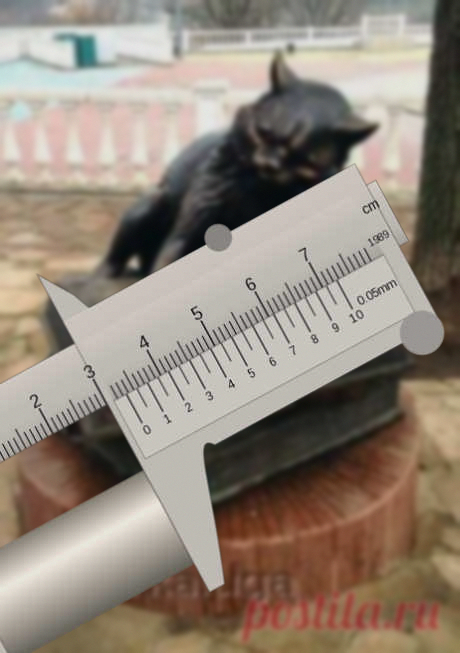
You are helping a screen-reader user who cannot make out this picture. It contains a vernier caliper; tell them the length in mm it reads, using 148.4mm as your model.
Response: 33.6mm
